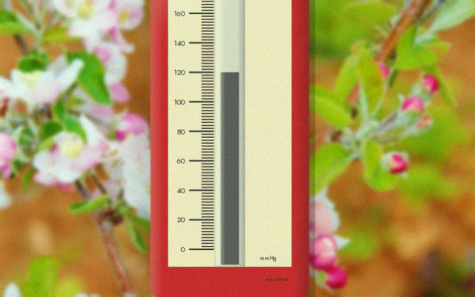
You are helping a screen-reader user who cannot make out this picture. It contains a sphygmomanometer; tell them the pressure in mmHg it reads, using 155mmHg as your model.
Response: 120mmHg
